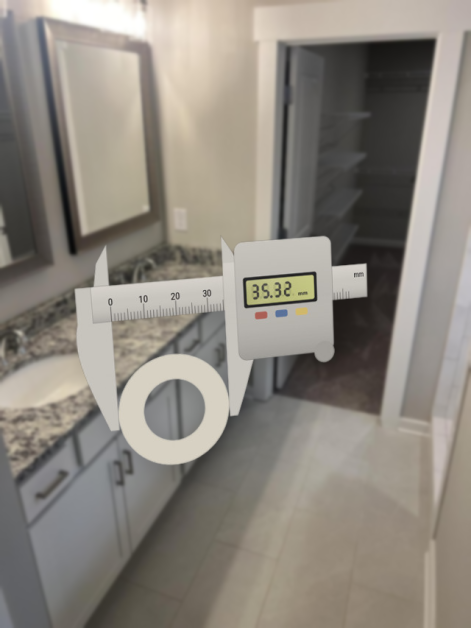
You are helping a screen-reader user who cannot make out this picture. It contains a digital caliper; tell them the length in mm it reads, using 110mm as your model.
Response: 35.32mm
